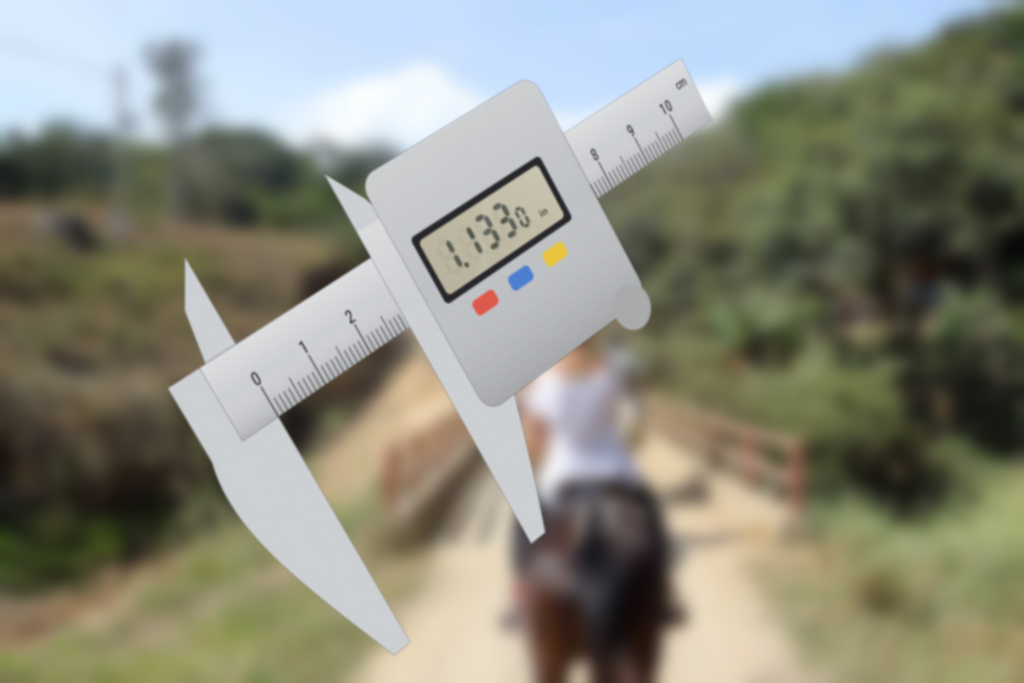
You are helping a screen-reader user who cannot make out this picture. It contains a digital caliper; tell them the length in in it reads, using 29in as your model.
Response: 1.1330in
